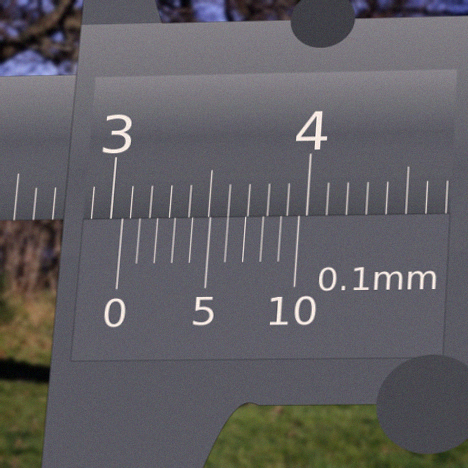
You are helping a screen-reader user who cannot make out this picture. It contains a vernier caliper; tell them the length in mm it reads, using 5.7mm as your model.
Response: 30.6mm
